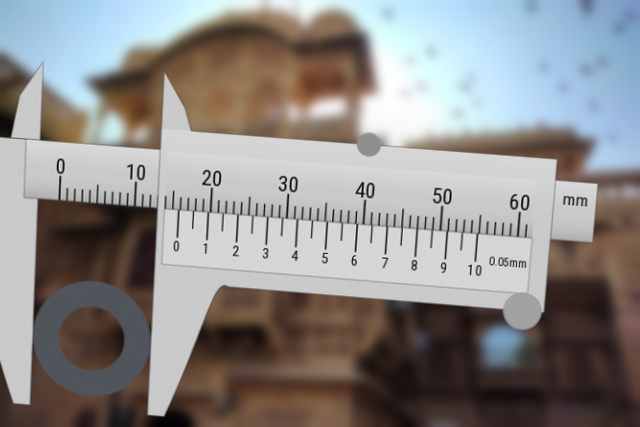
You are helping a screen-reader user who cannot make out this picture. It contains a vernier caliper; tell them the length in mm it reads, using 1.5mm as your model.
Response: 15.8mm
